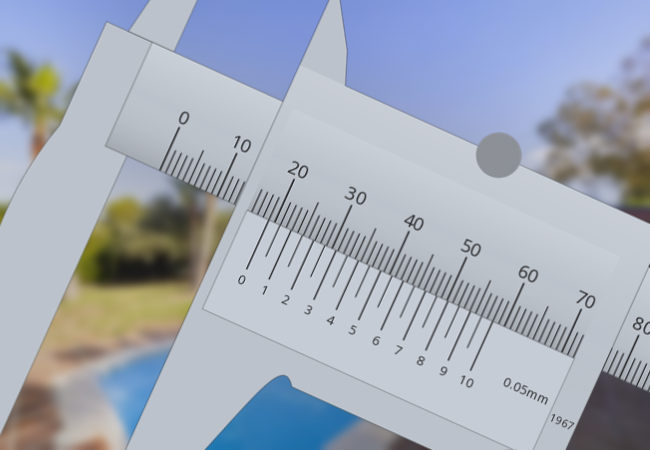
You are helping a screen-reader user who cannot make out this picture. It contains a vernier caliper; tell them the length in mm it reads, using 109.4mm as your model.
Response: 19.0mm
